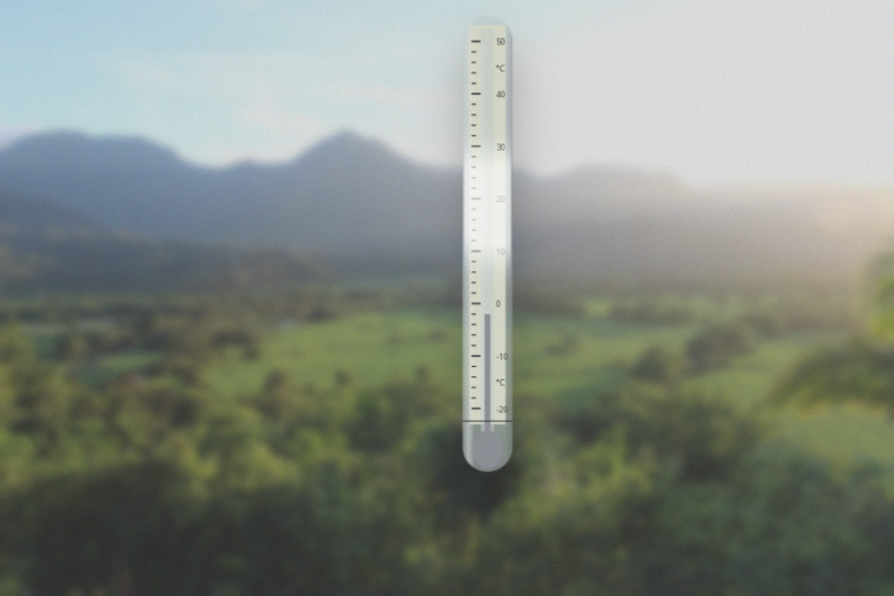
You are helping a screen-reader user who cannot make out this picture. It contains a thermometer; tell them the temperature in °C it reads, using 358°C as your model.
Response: -2°C
